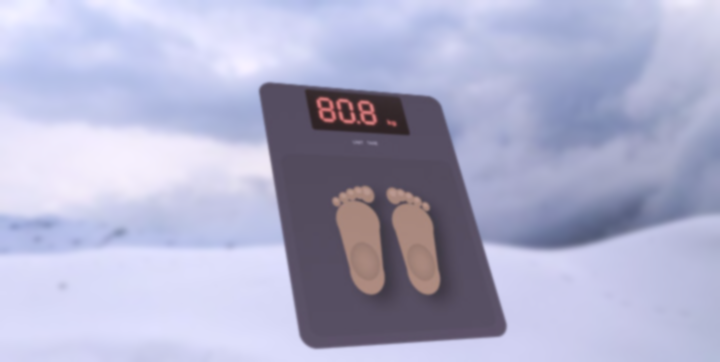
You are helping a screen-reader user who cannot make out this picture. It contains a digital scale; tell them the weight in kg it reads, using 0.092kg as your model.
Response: 80.8kg
